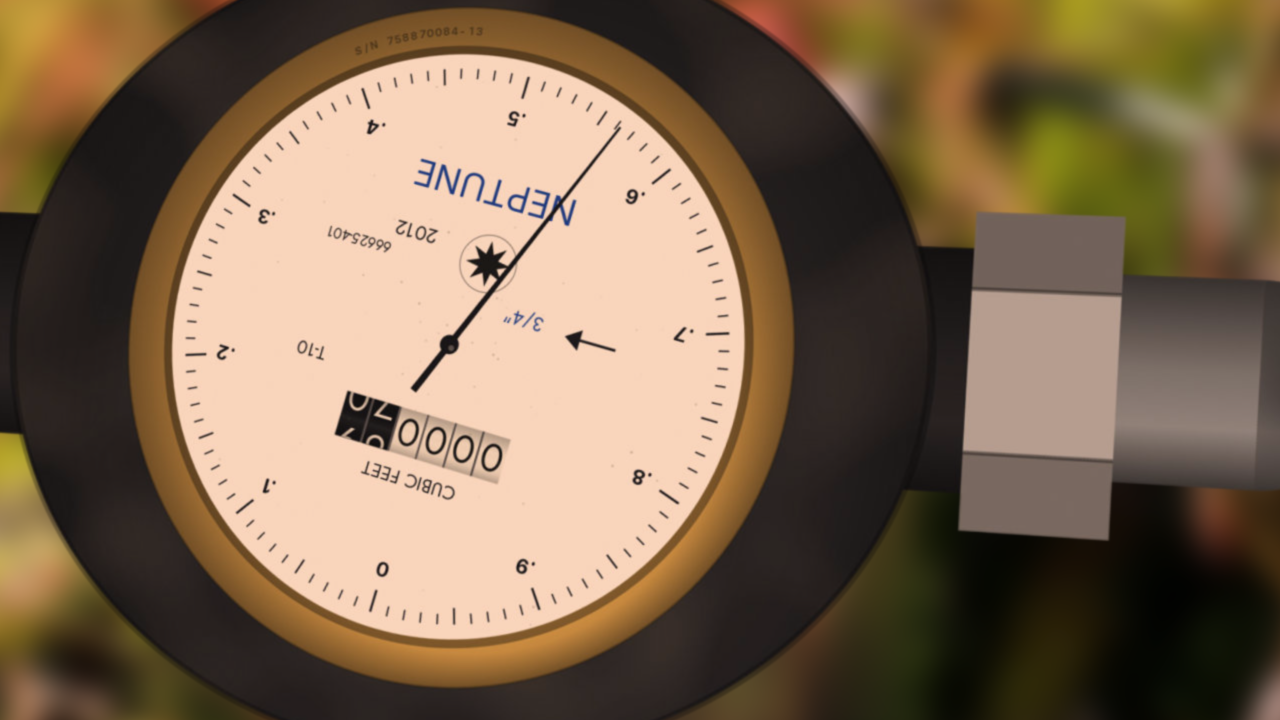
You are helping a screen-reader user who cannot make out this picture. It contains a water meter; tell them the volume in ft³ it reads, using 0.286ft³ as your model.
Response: 69.56ft³
